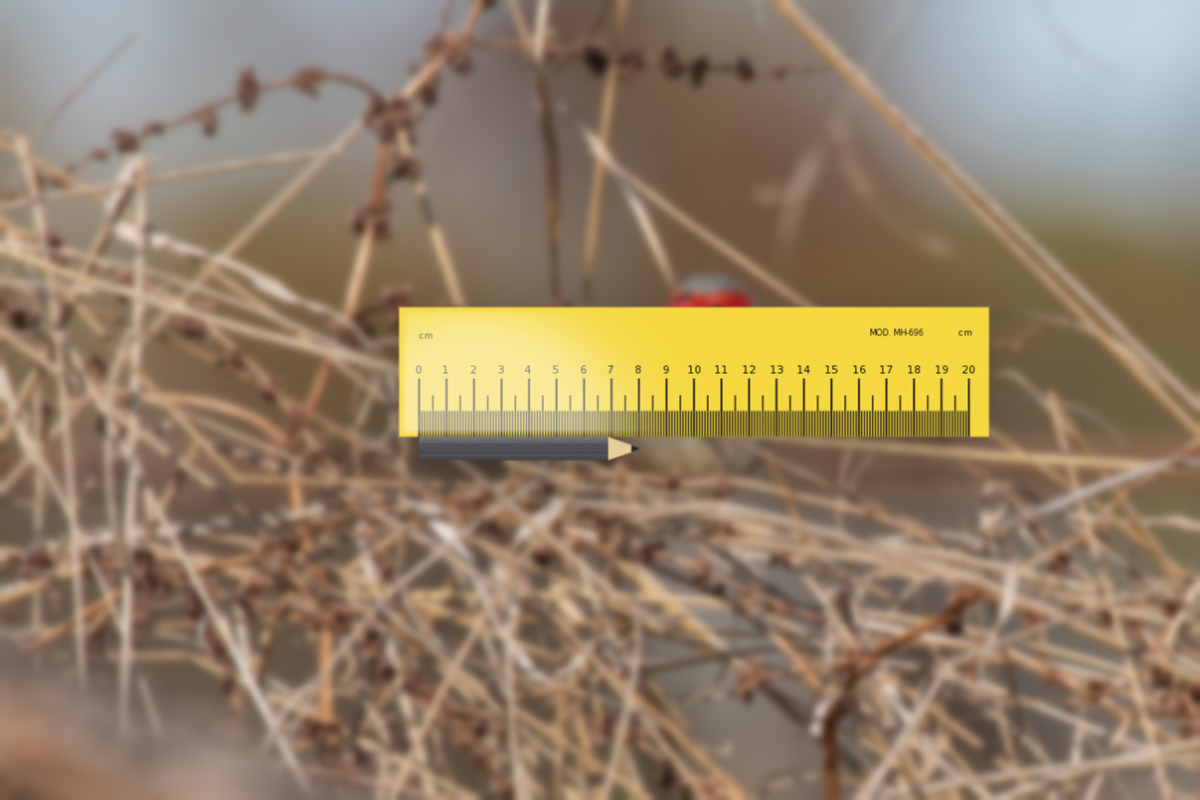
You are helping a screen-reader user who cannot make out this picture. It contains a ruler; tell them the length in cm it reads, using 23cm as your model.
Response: 8cm
